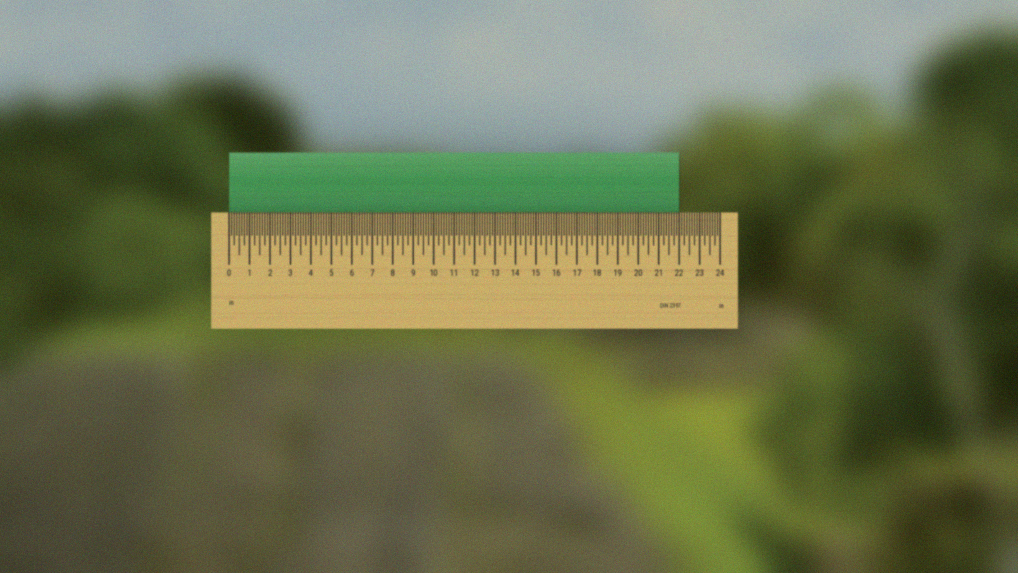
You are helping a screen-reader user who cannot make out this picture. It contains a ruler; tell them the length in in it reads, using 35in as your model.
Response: 22in
